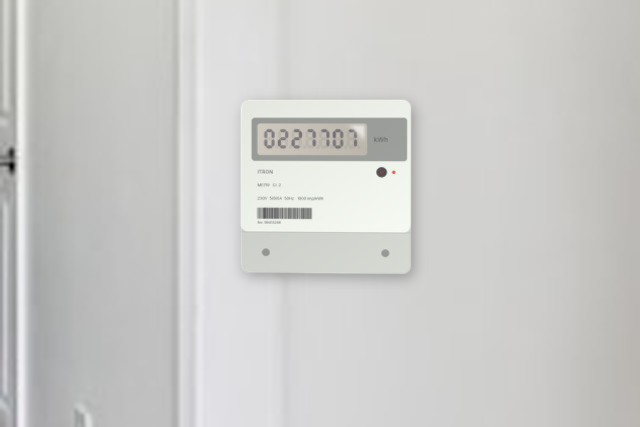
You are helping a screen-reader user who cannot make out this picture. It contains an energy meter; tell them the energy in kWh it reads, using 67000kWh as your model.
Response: 227707kWh
